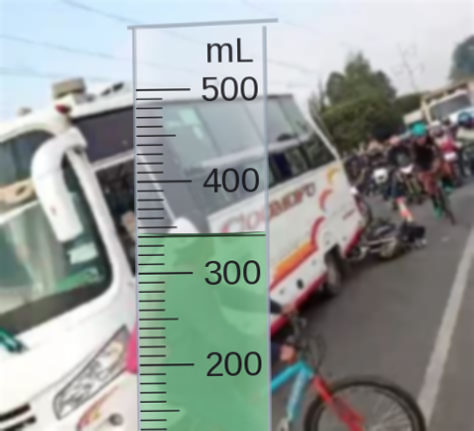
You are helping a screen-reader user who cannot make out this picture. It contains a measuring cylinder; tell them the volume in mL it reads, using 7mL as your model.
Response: 340mL
